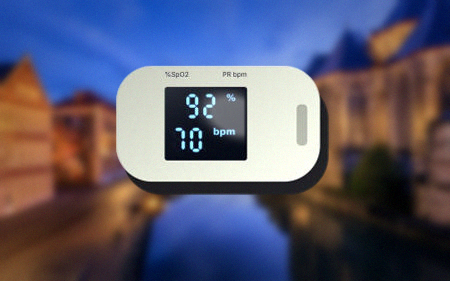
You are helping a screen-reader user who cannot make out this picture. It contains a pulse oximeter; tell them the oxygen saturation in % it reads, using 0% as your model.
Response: 92%
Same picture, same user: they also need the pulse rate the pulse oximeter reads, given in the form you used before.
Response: 70bpm
